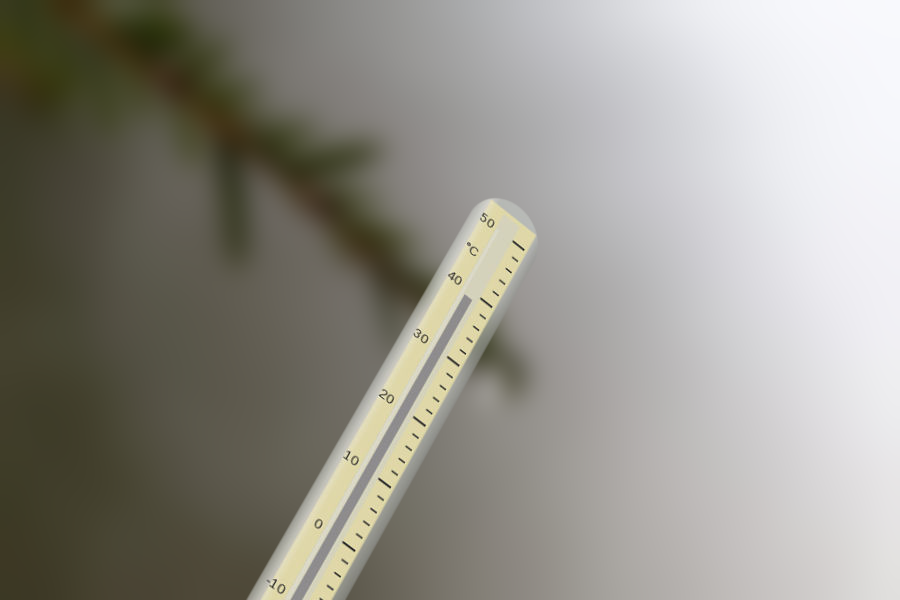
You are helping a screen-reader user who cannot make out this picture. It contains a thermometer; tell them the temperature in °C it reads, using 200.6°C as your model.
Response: 39°C
